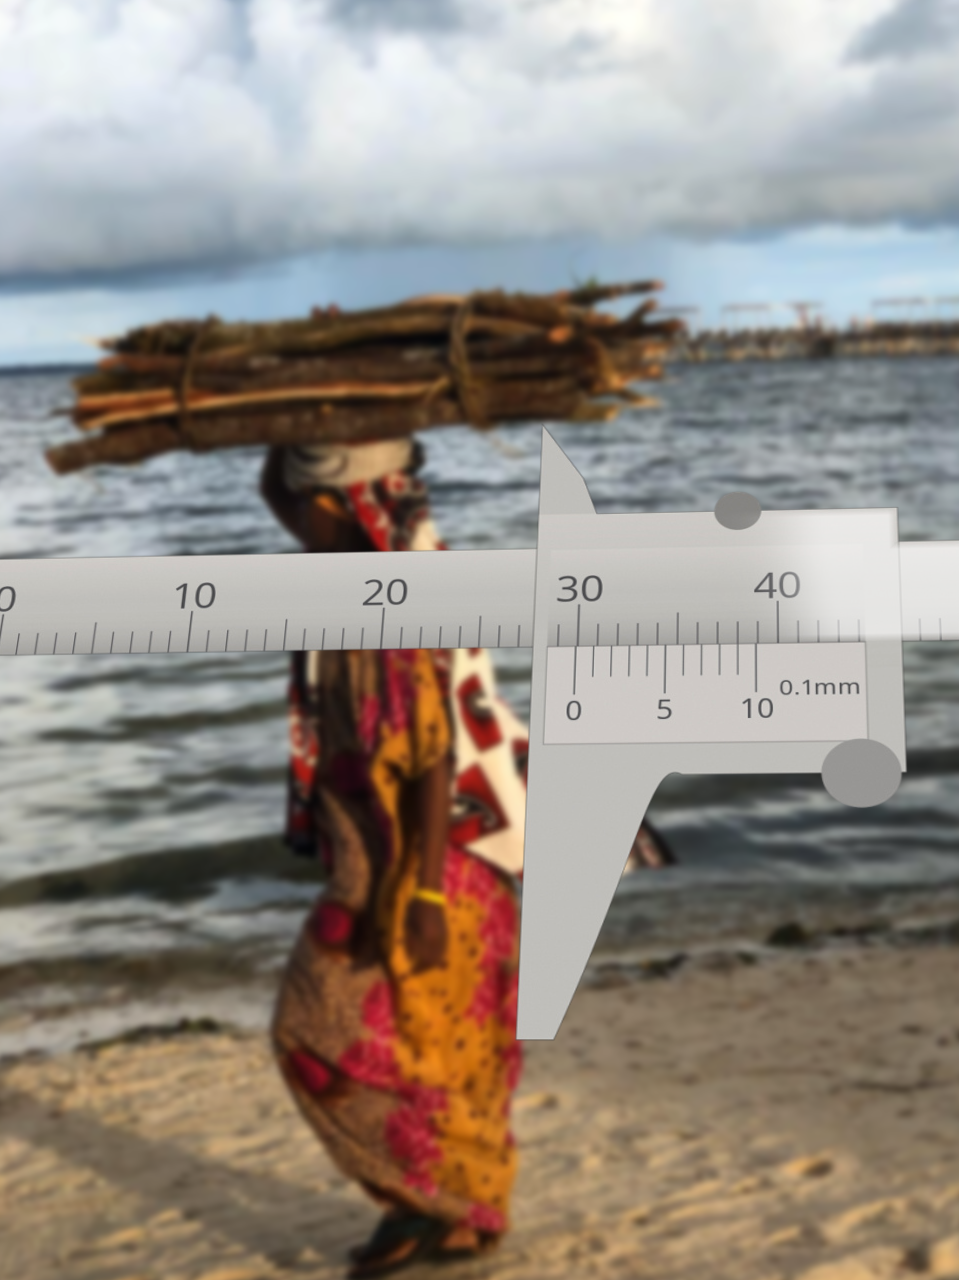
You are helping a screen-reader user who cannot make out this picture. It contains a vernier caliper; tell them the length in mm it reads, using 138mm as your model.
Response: 29.9mm
